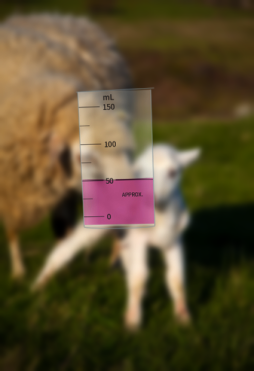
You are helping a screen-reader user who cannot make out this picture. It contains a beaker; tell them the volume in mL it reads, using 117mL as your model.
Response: 50mL
